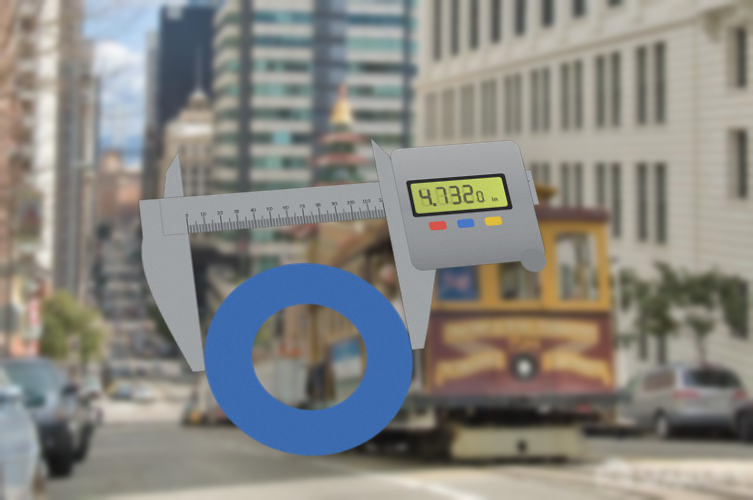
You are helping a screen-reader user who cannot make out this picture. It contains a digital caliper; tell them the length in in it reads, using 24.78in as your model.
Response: 4.7320in
